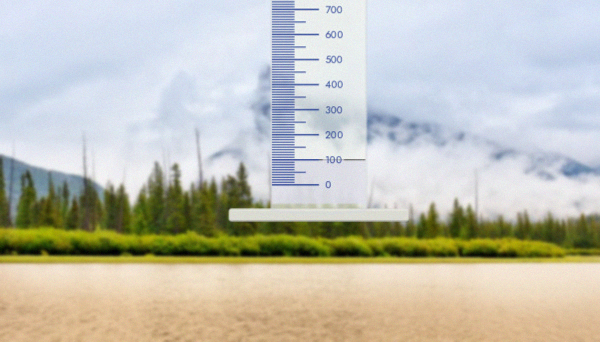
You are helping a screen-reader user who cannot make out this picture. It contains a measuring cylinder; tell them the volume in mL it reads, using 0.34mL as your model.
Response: 100mL
